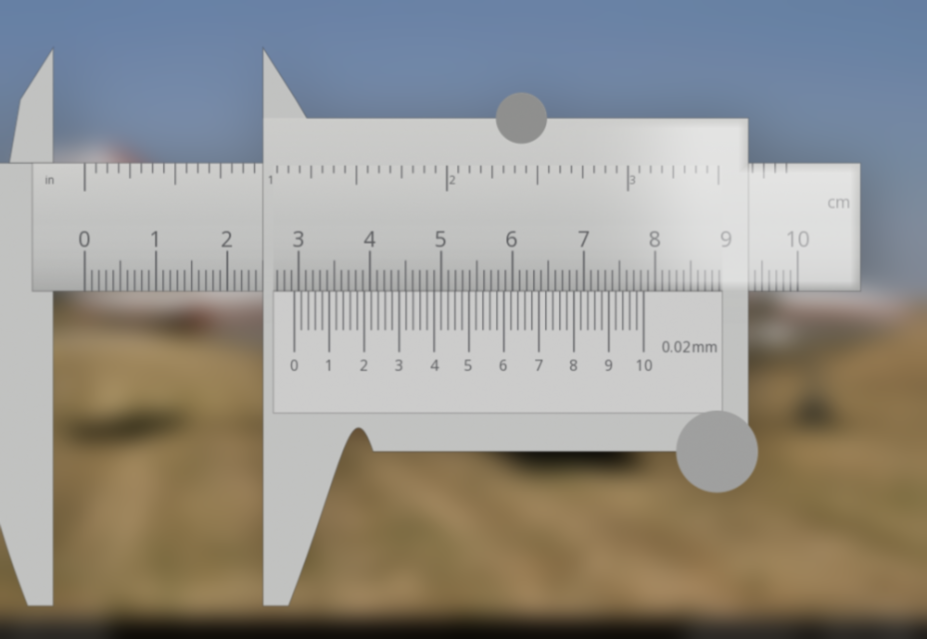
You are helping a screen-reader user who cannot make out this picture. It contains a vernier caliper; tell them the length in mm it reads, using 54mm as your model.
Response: 29.4mm
